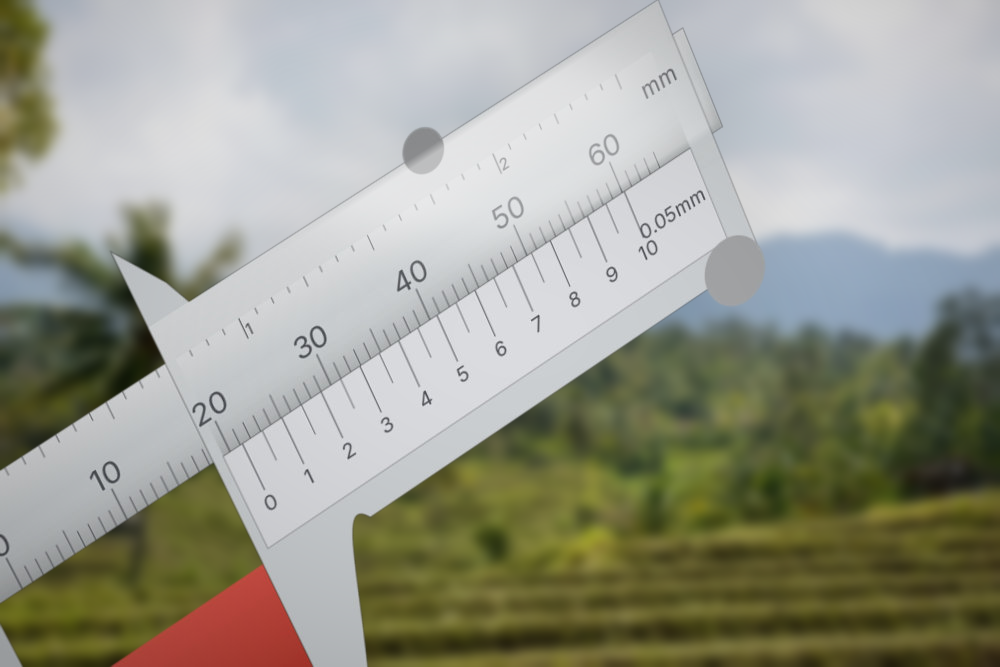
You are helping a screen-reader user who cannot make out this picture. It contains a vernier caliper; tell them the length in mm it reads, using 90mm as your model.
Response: 21.2mm
